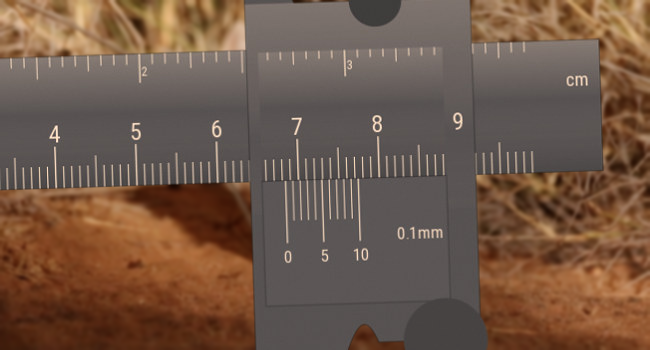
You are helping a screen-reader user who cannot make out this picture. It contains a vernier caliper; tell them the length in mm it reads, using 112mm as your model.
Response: 68.4mm
